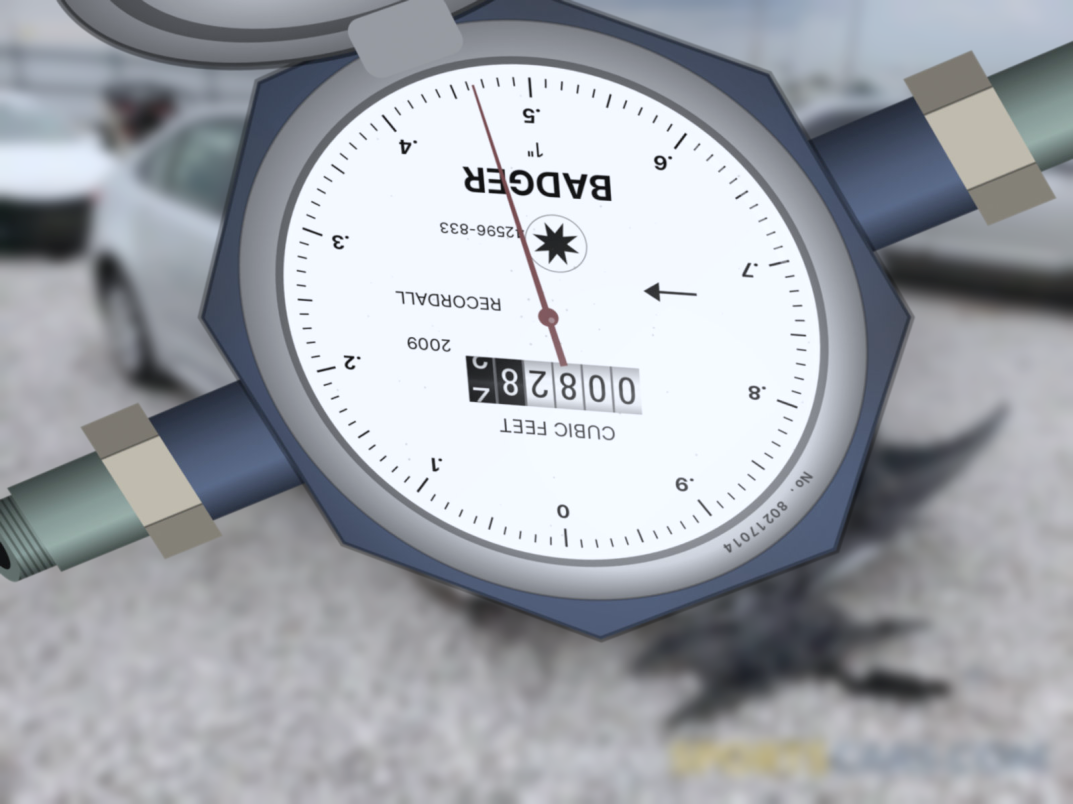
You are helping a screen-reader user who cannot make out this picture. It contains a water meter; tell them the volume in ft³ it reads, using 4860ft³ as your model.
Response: 8282.46ft³
